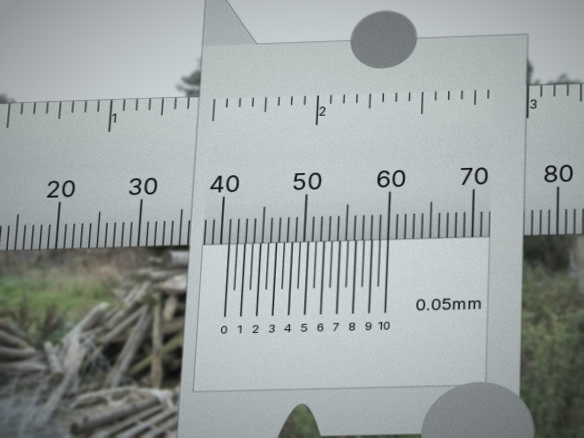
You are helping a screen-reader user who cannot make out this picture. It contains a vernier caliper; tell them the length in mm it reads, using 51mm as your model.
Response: 41.0mm
